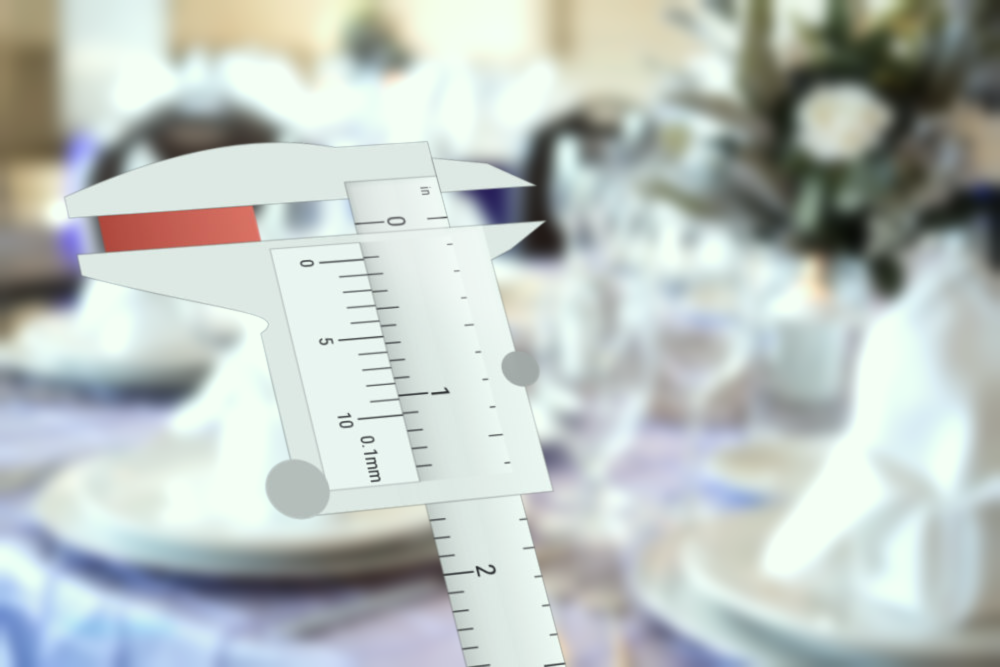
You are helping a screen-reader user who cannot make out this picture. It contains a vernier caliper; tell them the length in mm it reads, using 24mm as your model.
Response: 2.1mm
